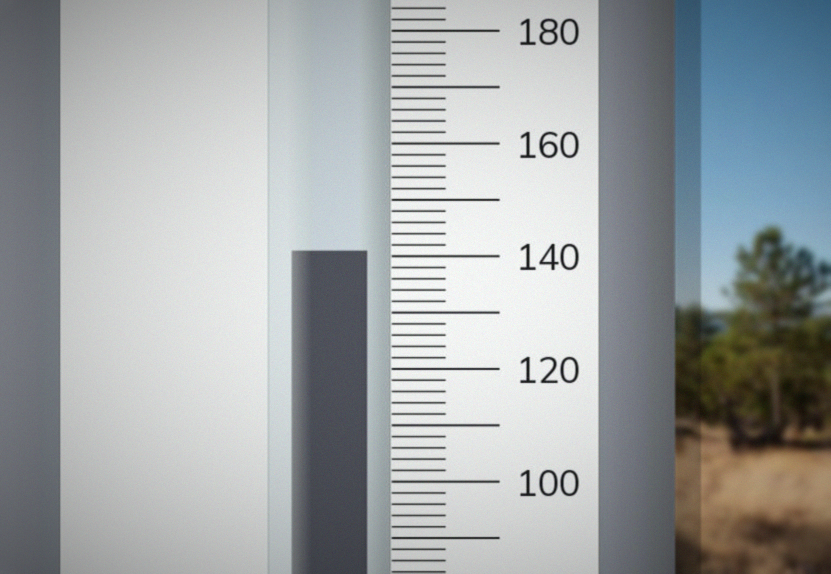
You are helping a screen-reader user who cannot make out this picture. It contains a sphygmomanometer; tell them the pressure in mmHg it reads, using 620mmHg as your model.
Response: 141mmHg
